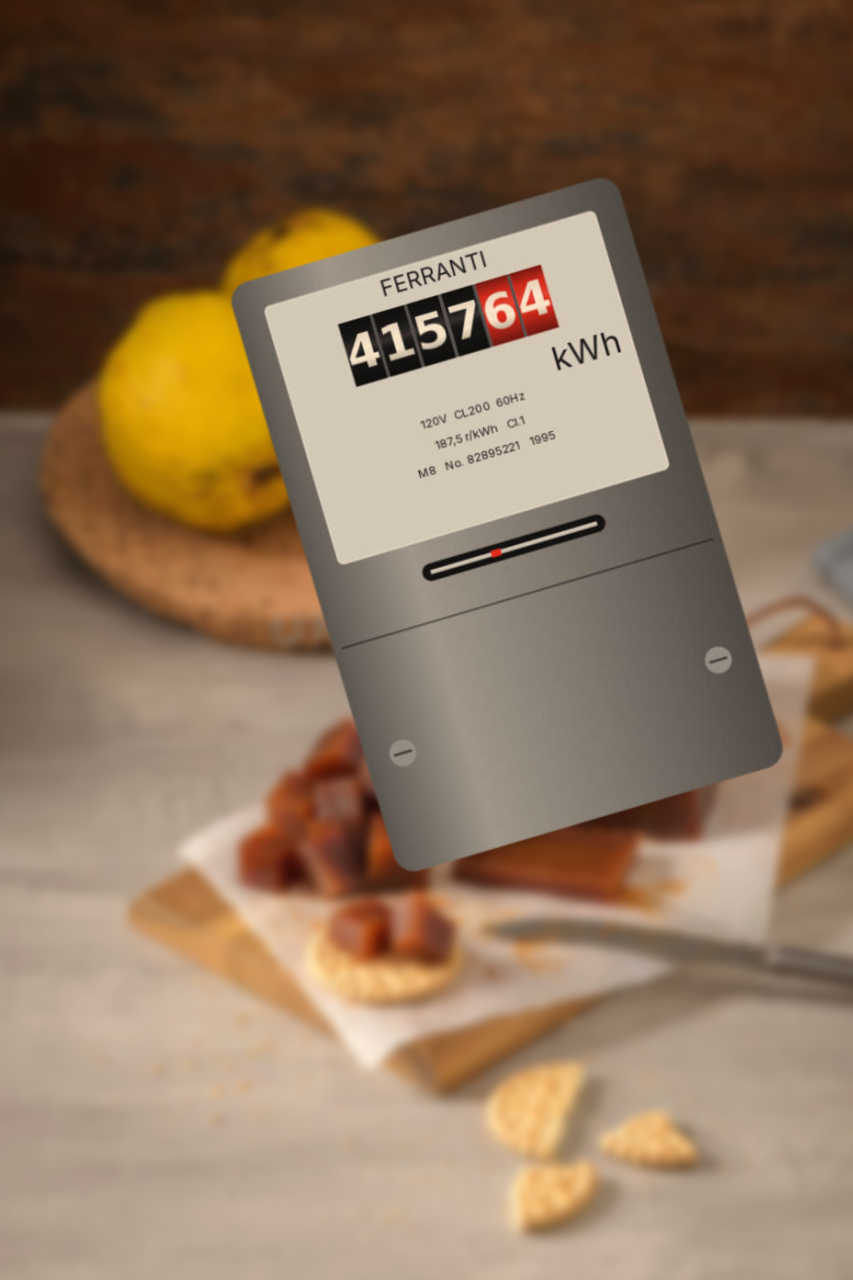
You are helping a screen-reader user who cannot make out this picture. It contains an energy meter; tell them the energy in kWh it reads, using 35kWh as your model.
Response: 4157.64kWh
